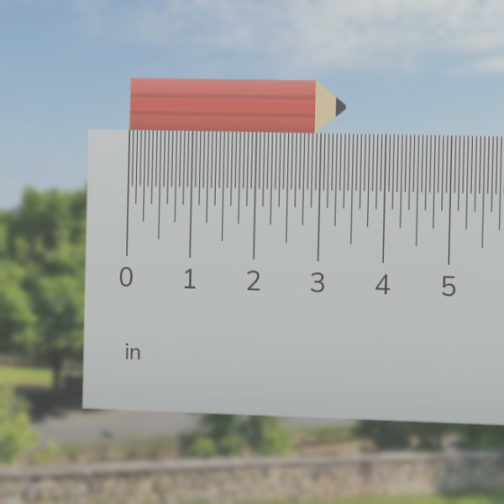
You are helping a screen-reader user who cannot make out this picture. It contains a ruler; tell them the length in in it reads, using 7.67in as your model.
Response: 3.375in
